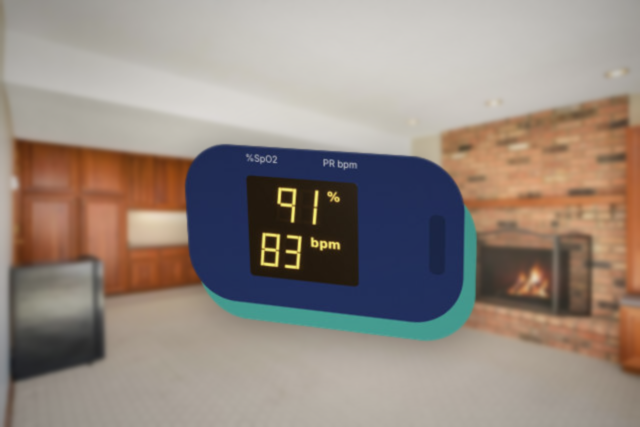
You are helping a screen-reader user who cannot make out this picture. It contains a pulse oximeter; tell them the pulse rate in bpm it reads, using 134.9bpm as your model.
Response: 83bpm
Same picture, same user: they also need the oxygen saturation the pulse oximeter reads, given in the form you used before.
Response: 91%
